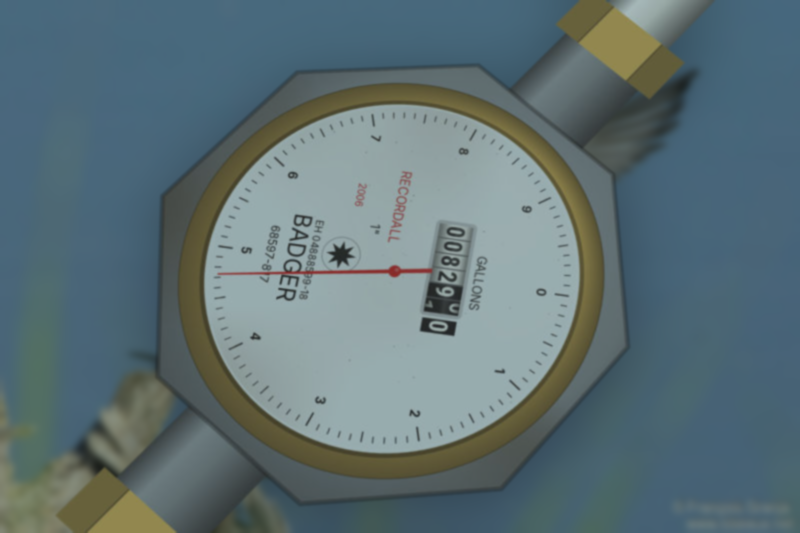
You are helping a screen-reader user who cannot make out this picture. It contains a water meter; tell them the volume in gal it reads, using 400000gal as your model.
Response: 82904.7gal
